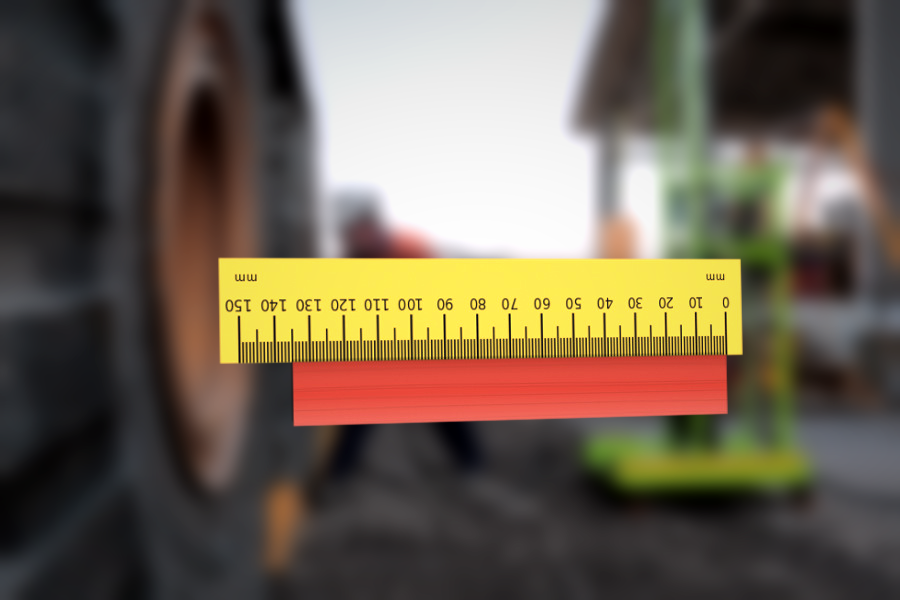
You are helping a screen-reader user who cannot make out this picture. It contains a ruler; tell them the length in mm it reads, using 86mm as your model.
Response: 135mm
